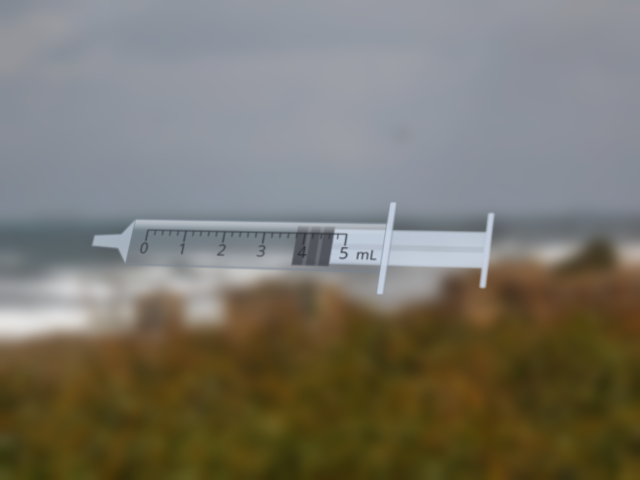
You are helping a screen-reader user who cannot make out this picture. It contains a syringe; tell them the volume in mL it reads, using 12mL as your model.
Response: 3.8mL
